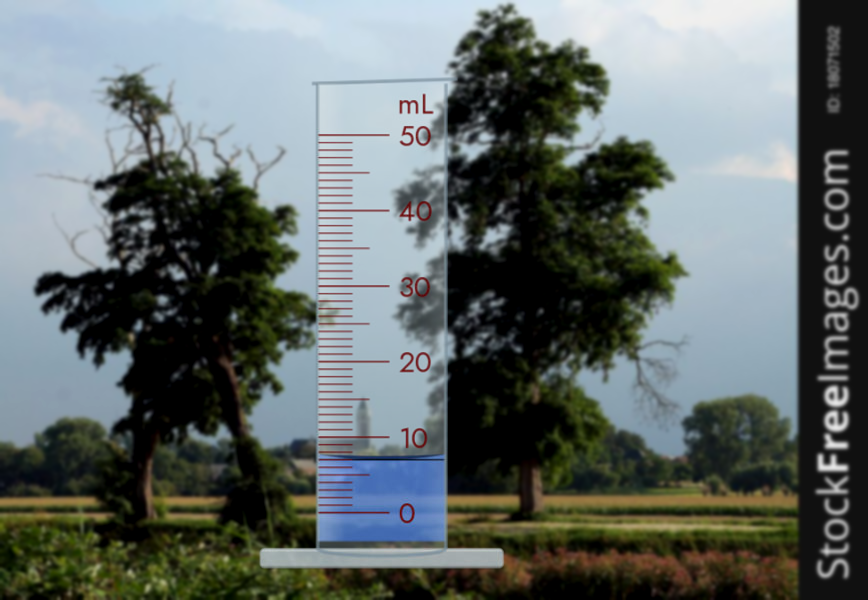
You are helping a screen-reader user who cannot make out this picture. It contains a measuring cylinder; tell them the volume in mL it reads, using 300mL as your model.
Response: 7mL
